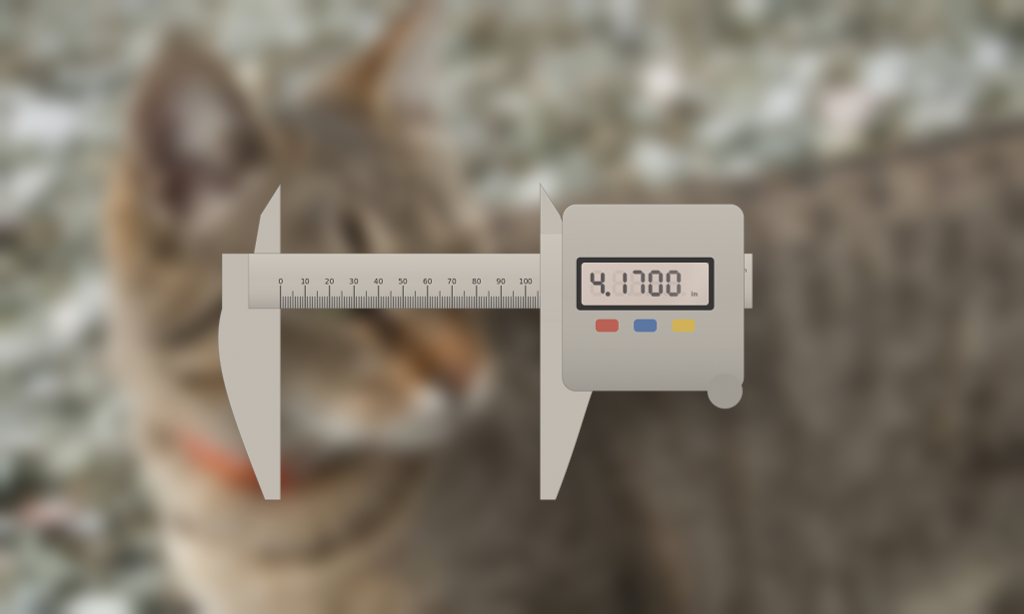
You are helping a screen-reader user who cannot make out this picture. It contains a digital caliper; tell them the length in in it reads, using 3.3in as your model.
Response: 4.1700in
